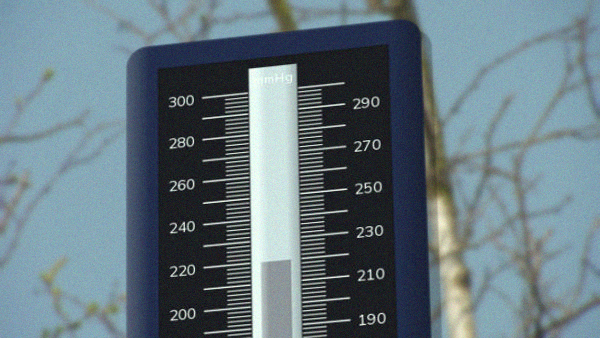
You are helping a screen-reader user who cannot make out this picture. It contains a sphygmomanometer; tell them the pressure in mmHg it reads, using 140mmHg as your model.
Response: 220mmHg
